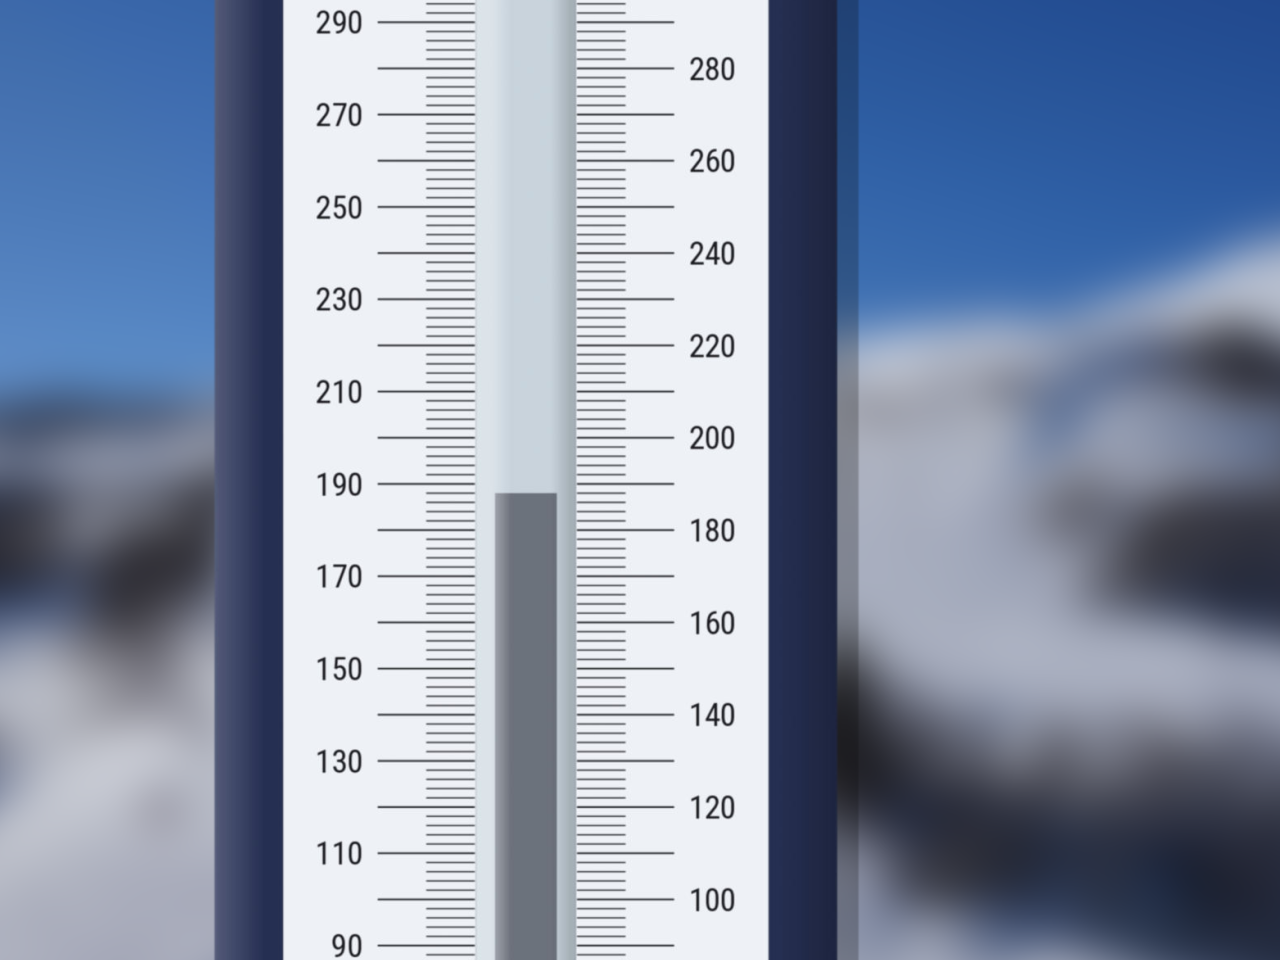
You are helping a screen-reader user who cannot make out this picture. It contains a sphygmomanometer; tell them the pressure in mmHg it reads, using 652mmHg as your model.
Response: 188mmHg
